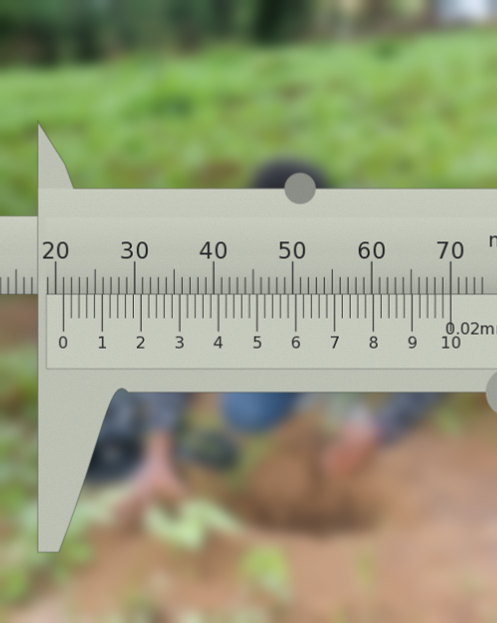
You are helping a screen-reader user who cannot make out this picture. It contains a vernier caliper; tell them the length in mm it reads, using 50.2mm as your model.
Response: 21.0mm
